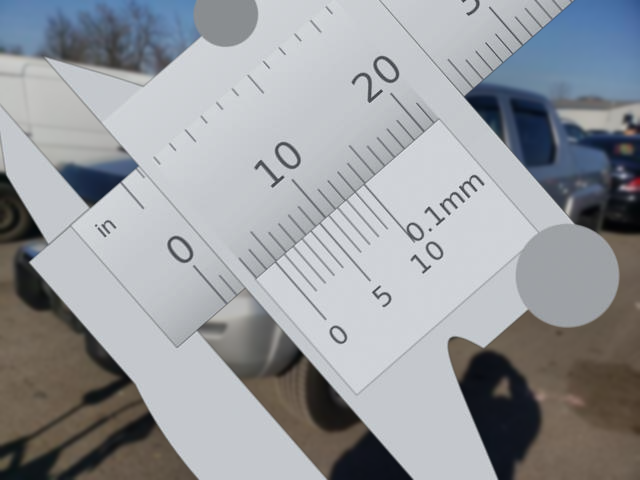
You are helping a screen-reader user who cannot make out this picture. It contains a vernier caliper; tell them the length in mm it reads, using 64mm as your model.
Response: 4.9mm
